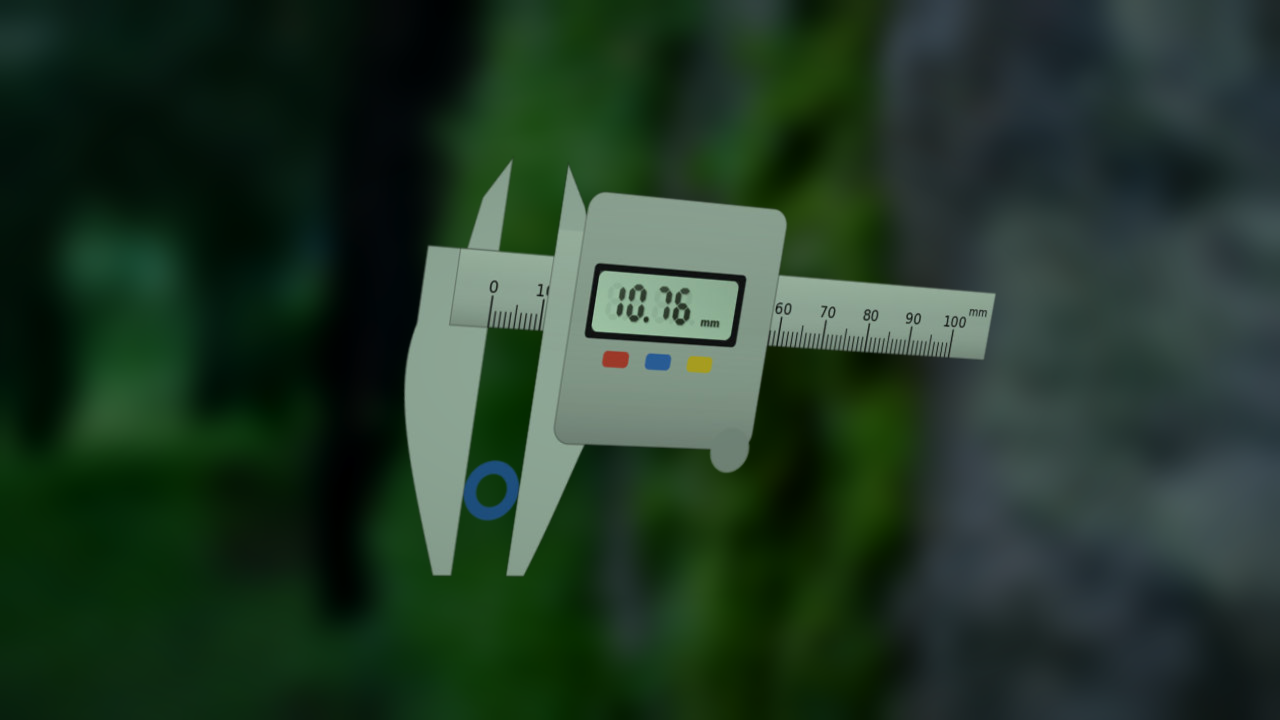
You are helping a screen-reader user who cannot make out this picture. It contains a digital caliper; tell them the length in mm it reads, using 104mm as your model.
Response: 10.76mm
